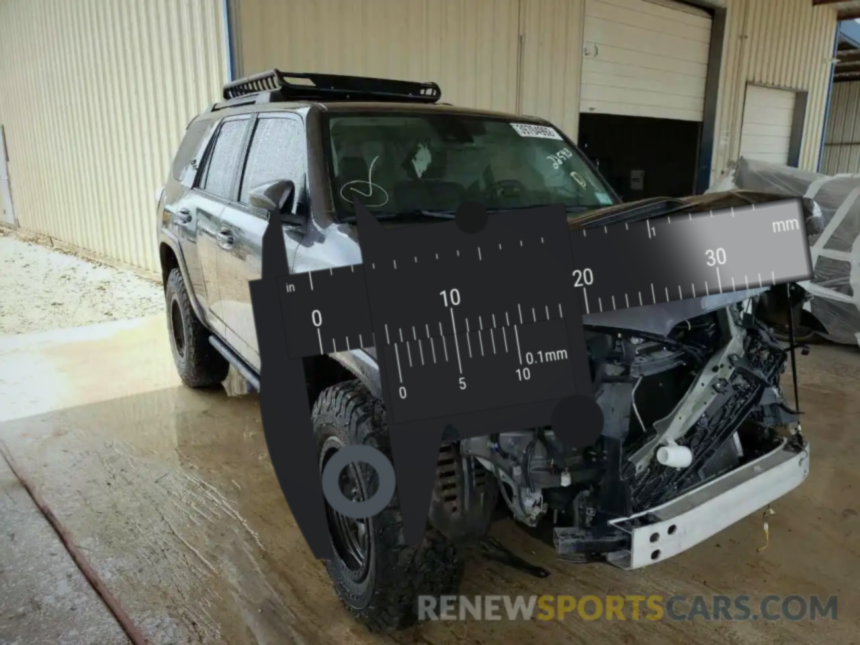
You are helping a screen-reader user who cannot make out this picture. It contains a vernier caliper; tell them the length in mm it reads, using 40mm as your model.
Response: 5.5mm
